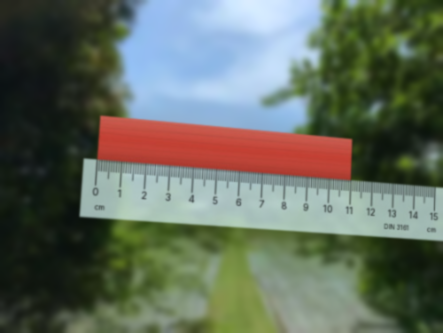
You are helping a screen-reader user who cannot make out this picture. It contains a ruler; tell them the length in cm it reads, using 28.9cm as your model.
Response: 11cm
